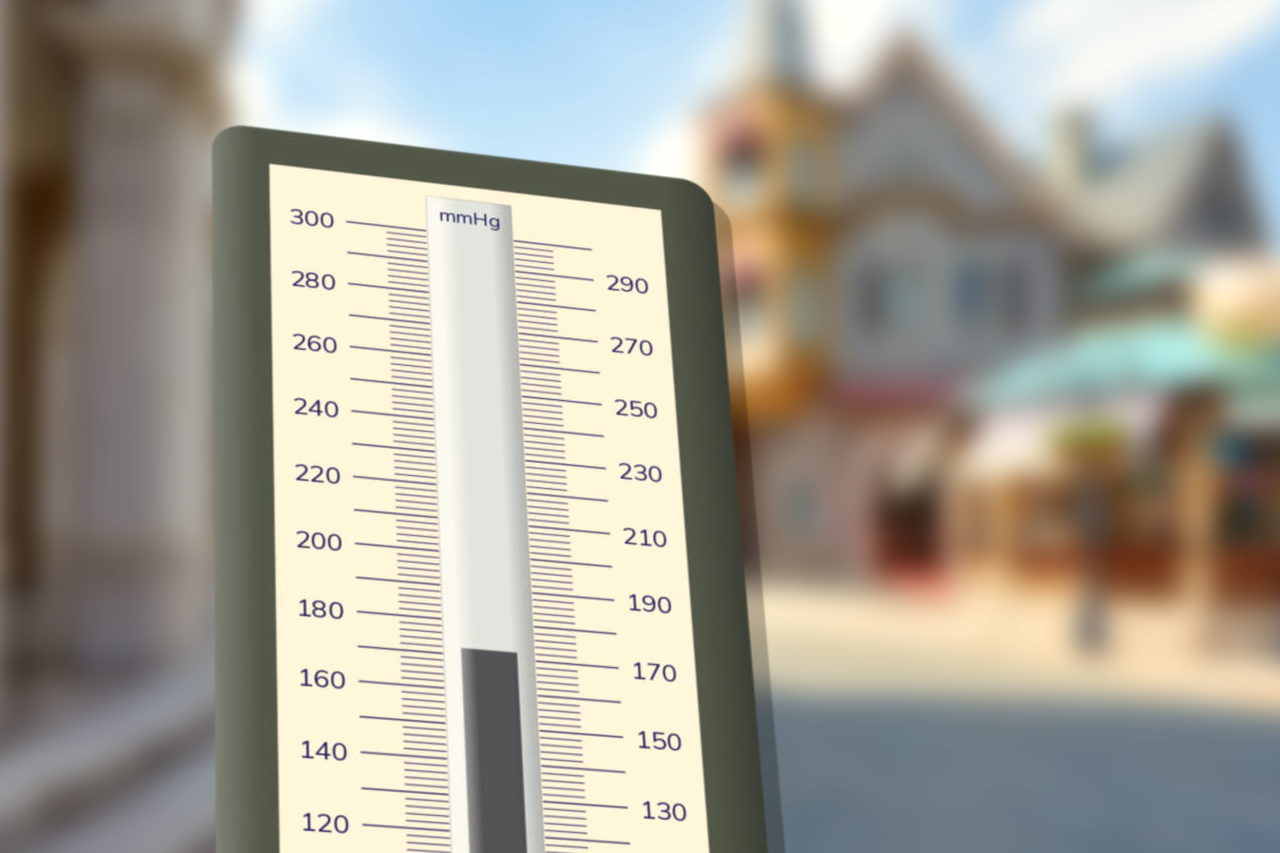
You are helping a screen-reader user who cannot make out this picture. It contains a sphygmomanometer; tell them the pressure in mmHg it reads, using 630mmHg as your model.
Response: 172mmHg
